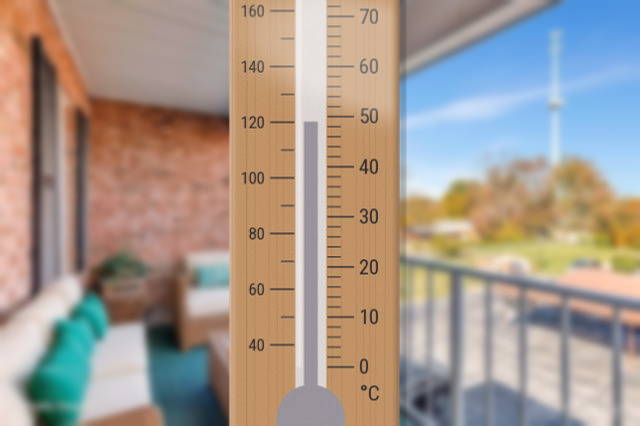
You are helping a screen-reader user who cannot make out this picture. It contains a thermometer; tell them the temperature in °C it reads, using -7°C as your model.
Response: 49°C
